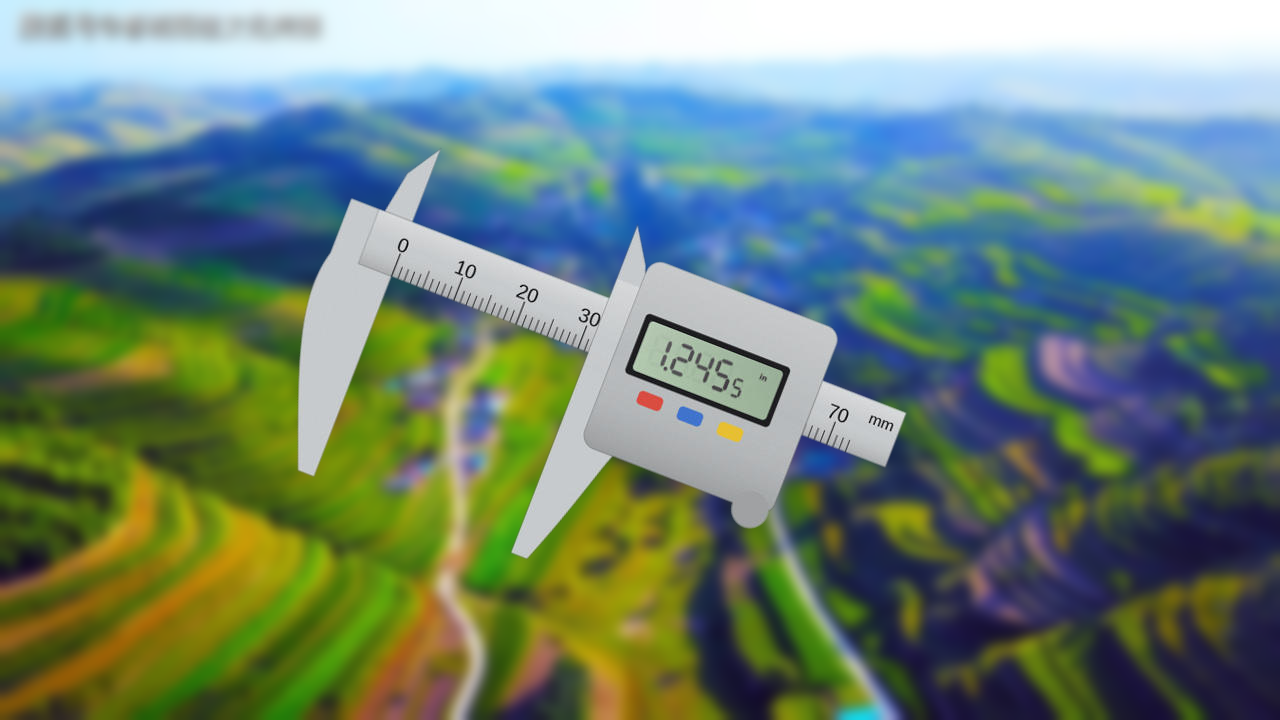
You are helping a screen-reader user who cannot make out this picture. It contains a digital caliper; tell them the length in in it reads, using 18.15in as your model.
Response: 1.2455in
